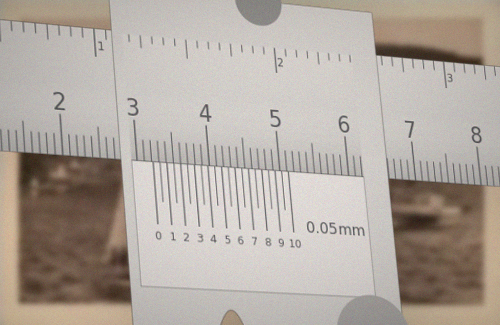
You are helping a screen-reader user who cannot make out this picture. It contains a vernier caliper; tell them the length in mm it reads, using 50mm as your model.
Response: 32.2mm
